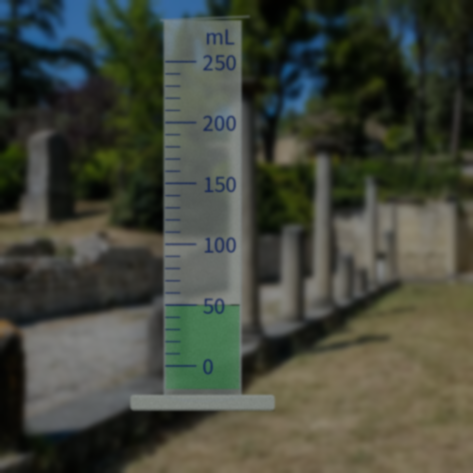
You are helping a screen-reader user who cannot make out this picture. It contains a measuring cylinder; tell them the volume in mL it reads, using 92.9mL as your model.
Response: 50mL
